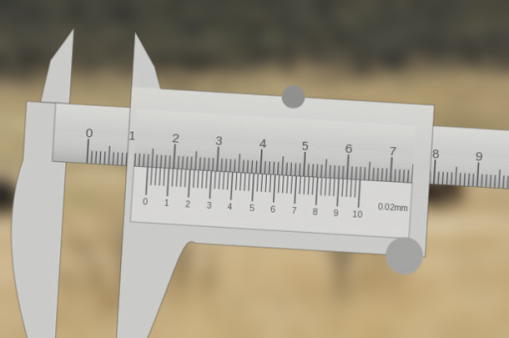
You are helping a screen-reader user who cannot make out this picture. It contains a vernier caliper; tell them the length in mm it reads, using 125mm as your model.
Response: 14.0mm
